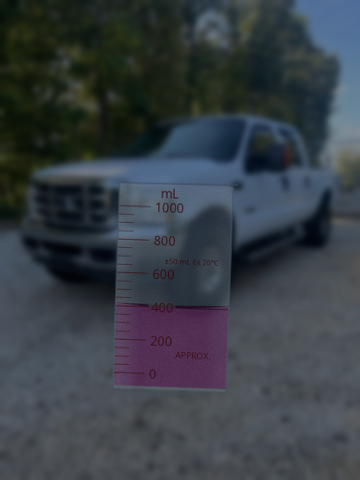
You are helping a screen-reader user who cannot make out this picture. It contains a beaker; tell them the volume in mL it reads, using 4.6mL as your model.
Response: 400mL
